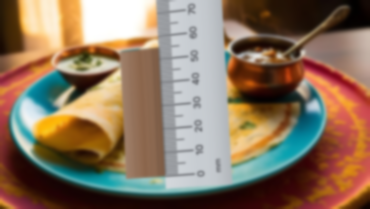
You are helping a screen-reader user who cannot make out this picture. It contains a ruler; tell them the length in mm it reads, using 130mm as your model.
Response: 55mm
